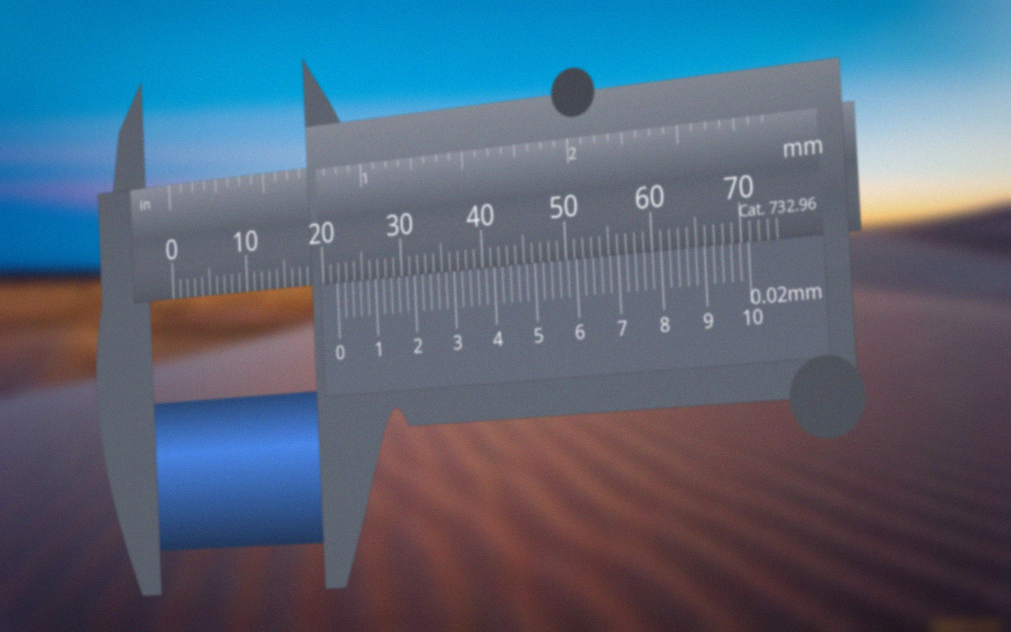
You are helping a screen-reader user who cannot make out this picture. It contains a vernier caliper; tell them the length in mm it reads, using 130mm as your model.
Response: 21.8mm
